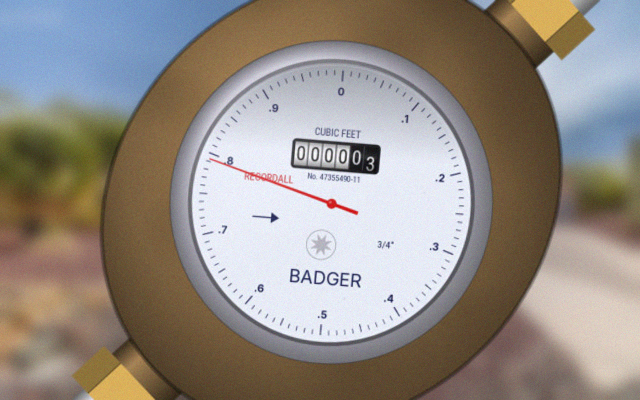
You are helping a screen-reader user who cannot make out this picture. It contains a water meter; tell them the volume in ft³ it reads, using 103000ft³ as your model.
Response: 2.79ft³
